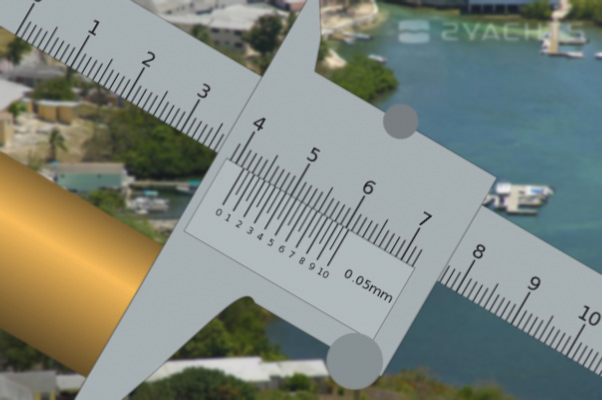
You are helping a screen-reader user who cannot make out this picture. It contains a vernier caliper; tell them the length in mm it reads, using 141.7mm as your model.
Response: 41.5mm
